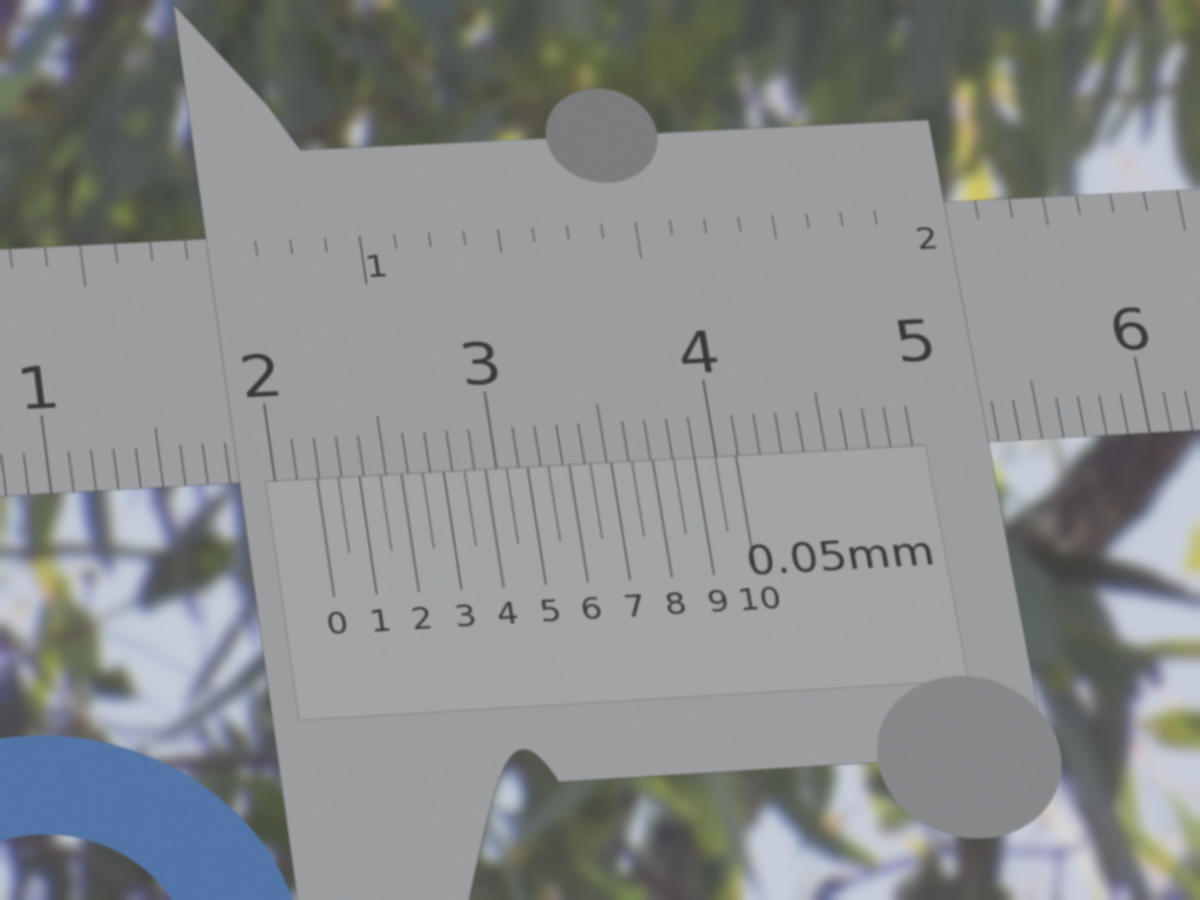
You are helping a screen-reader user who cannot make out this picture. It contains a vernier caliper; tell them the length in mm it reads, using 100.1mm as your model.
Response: 21.9mm
